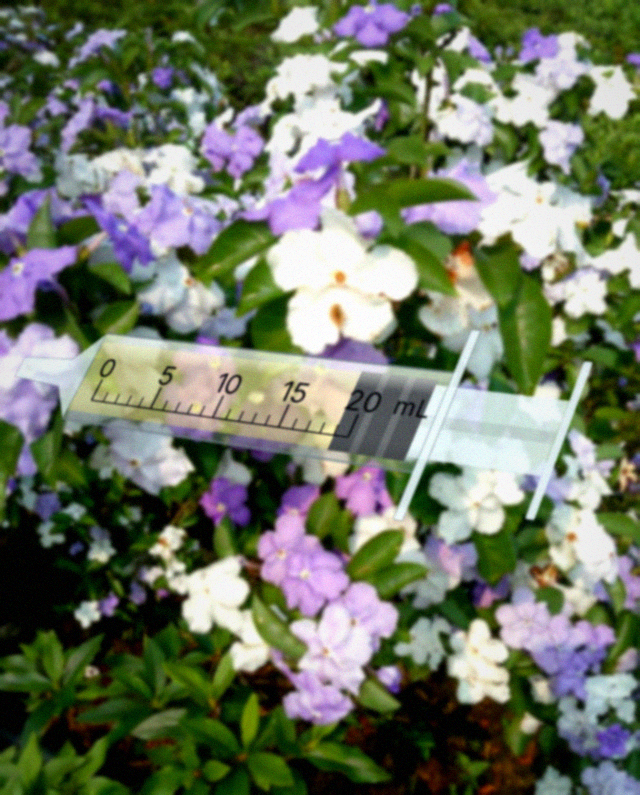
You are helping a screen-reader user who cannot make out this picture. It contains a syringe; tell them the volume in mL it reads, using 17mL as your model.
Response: 19mL
